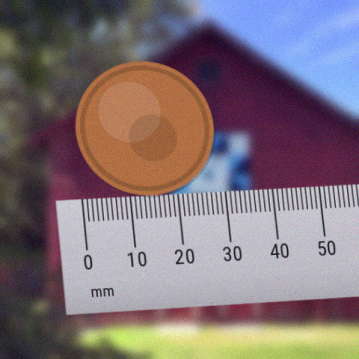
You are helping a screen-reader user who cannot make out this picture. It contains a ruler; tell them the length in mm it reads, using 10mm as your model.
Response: 29mm
